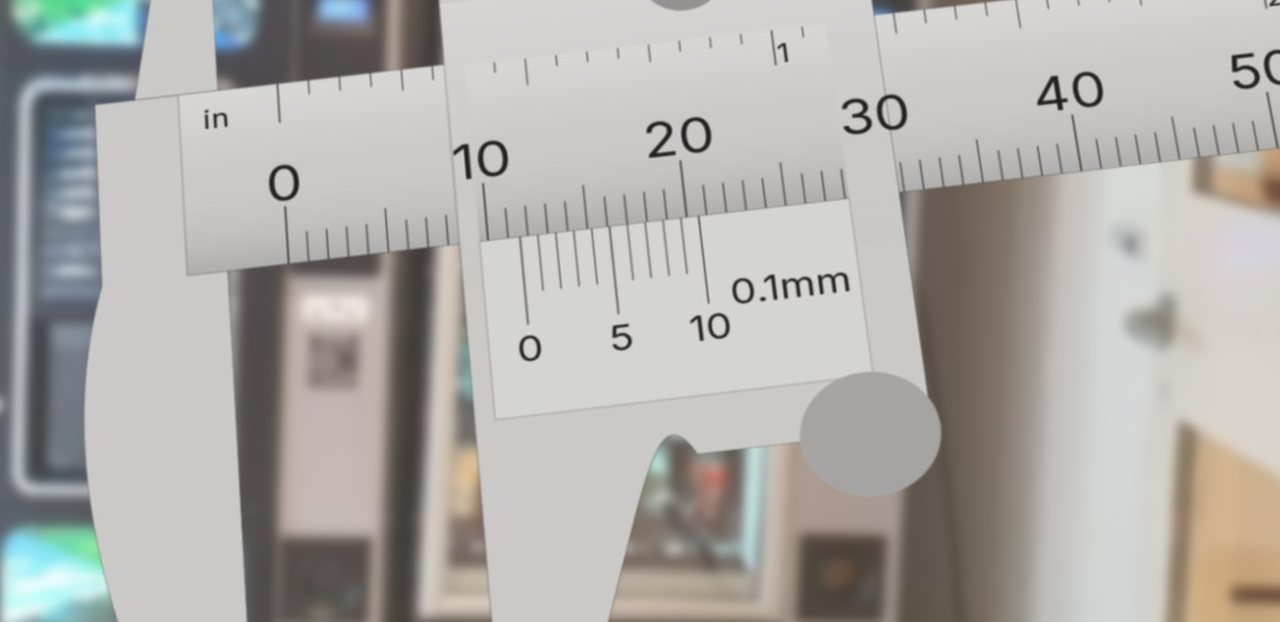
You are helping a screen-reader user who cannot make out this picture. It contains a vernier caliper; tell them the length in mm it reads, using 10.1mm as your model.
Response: 11.6mm
